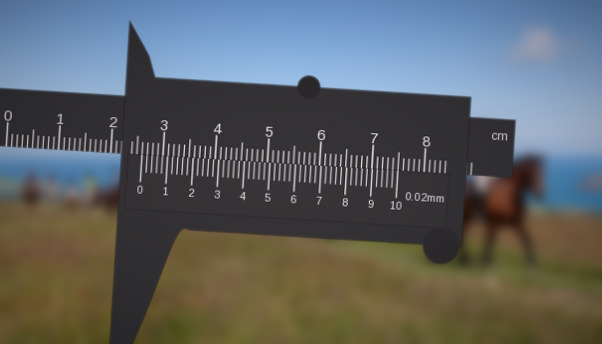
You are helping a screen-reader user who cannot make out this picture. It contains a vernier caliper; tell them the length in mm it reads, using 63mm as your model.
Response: 26.0mm
